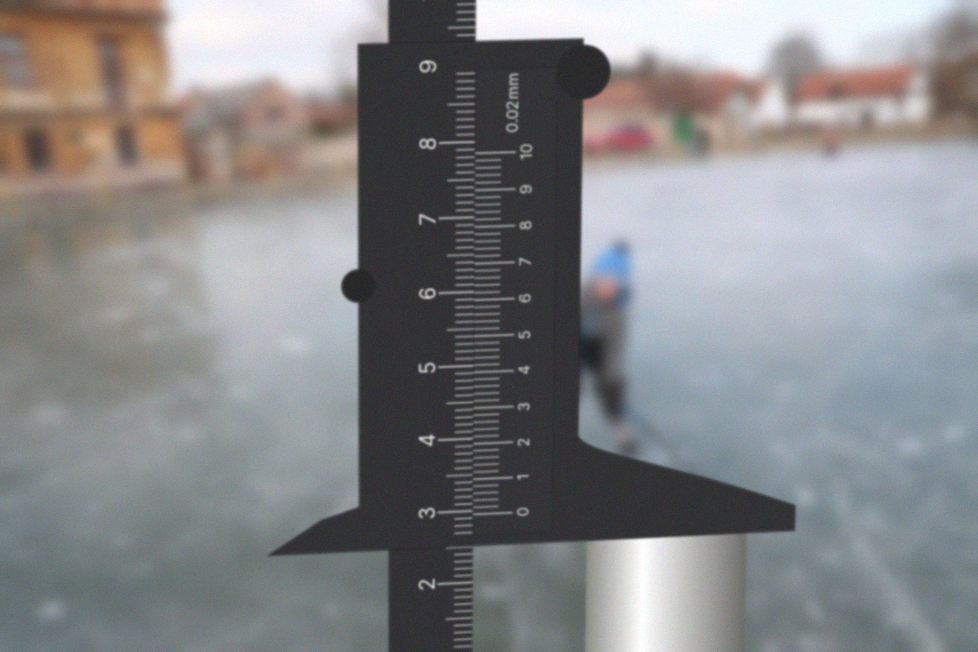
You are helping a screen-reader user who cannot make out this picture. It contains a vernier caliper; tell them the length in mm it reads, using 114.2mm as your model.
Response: 29.5mm
